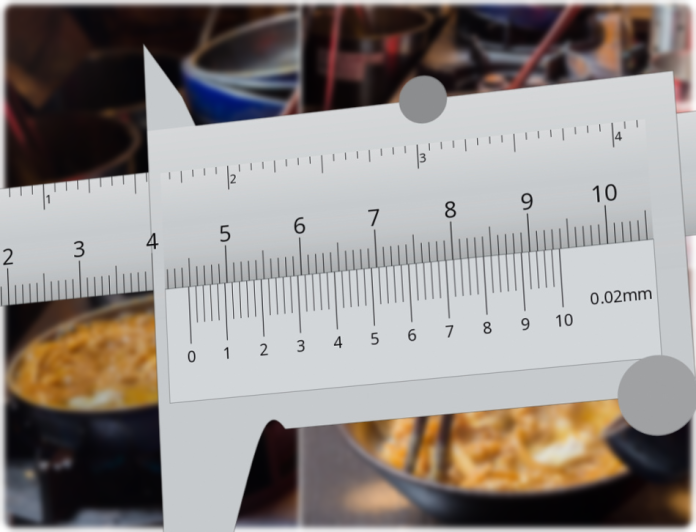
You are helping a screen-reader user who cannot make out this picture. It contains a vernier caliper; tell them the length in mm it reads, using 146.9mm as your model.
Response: 44.8mm
